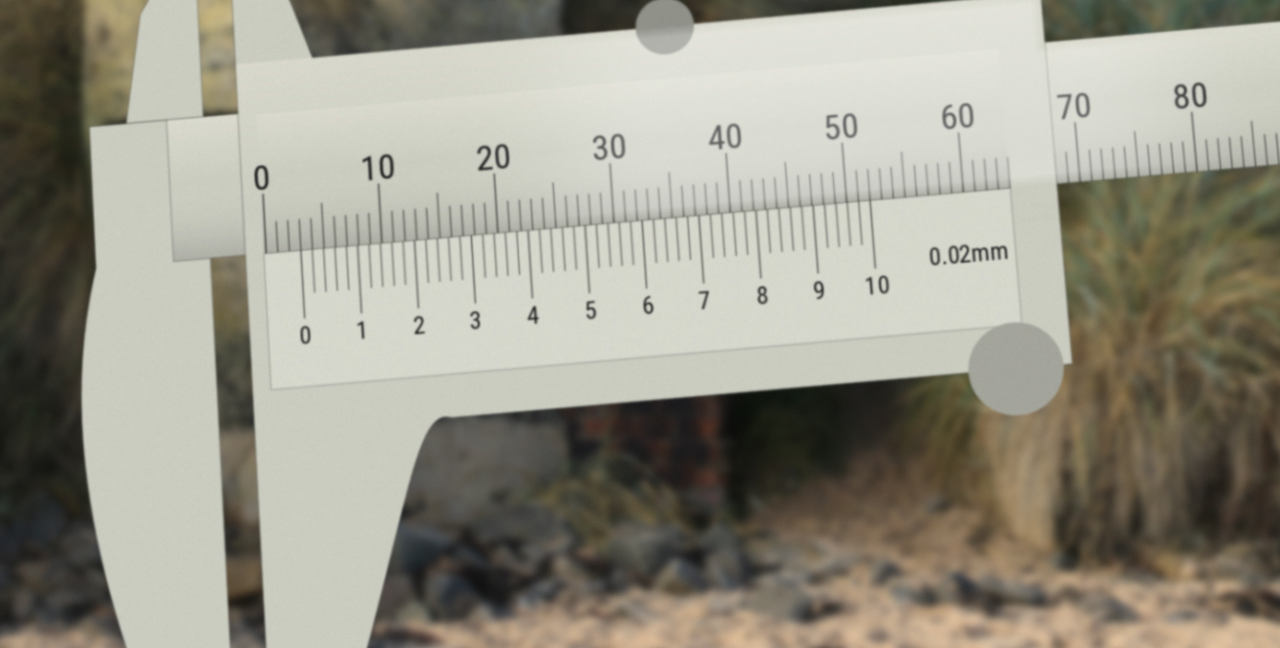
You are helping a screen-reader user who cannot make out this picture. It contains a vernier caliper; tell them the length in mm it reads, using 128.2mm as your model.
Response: 3.0mm
